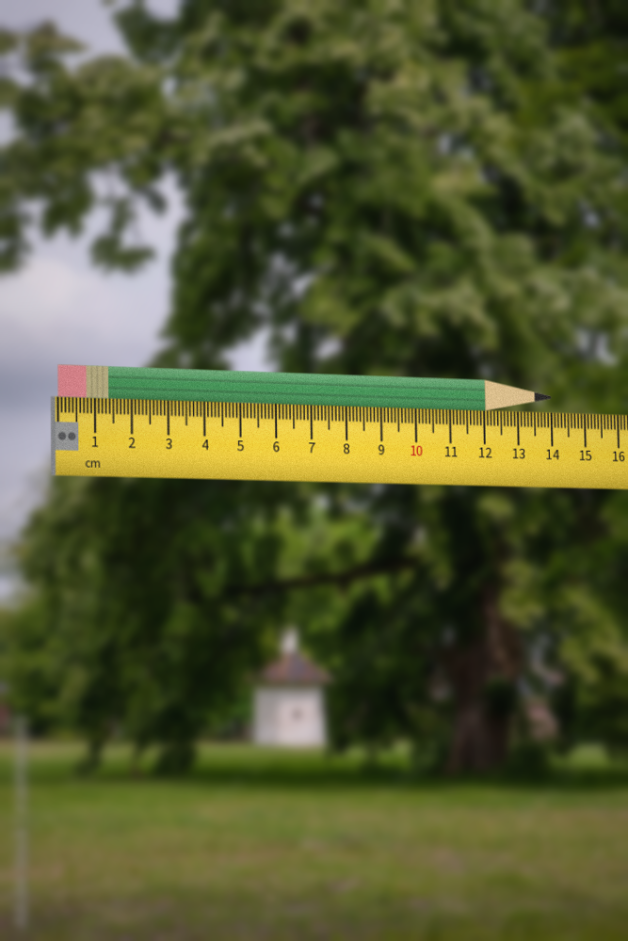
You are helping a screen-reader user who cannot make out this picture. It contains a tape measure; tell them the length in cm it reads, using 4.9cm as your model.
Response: 14cm
